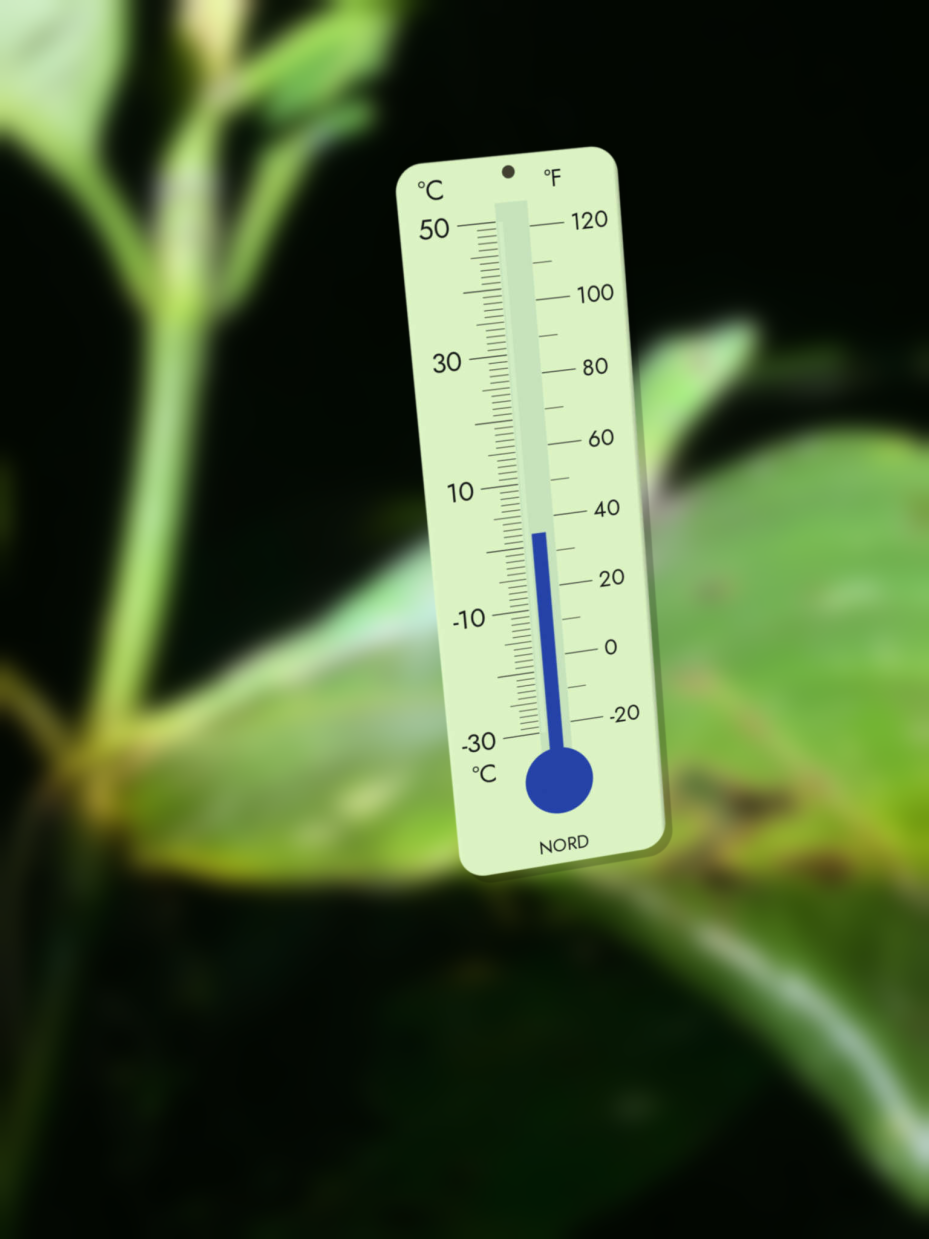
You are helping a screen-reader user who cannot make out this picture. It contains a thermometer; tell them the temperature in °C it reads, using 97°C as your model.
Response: 2°C
